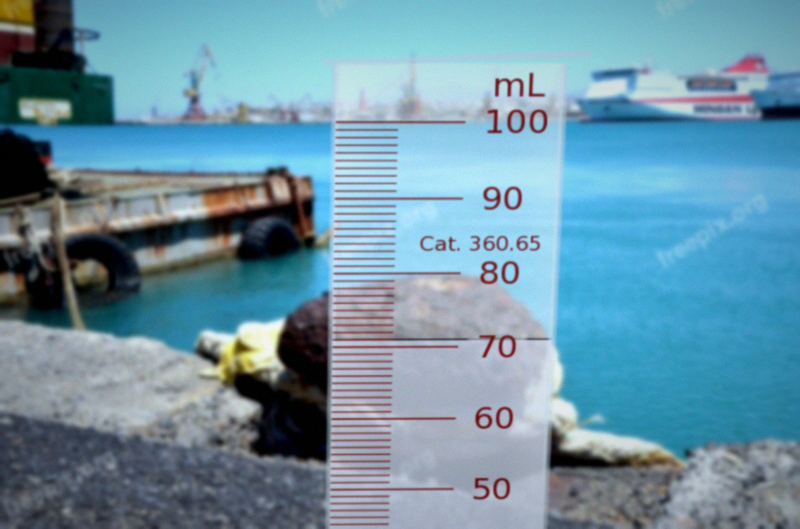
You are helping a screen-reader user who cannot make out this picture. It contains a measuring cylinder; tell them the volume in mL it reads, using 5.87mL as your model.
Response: 71mL
